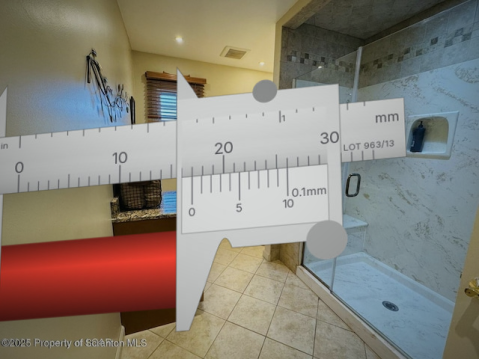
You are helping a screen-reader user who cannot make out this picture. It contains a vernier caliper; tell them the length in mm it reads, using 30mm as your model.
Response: 17.0mm
